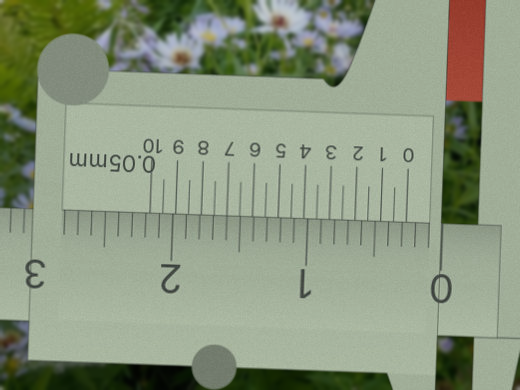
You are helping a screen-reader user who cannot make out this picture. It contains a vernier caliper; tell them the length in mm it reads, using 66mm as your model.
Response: 2.7mm
